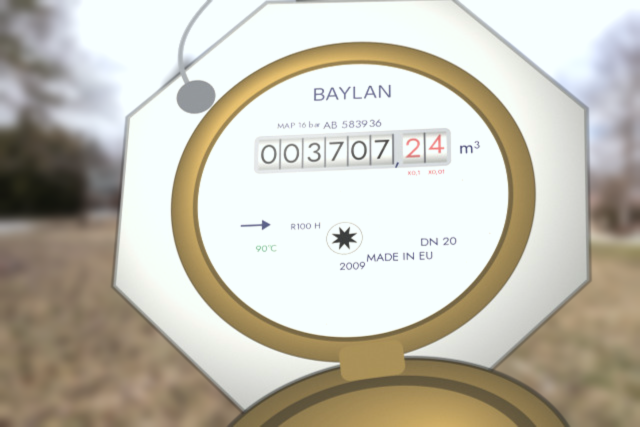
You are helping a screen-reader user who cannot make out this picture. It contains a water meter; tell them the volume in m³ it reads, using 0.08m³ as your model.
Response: 3707.24m³
